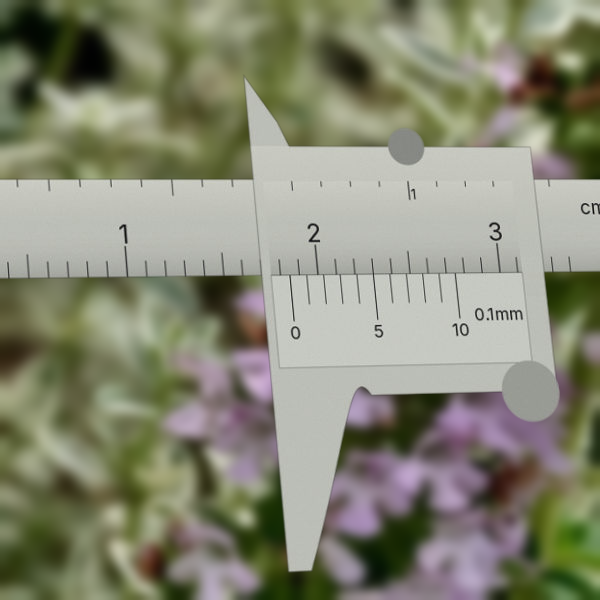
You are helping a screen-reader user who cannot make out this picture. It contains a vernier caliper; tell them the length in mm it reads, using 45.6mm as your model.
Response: 18.5mm
